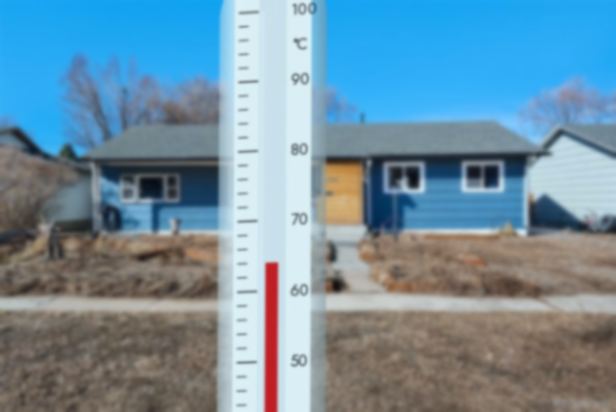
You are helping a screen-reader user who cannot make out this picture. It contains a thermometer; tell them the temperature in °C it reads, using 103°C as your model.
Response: 64°C
